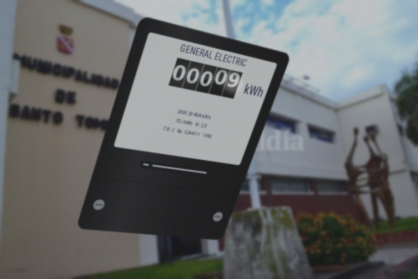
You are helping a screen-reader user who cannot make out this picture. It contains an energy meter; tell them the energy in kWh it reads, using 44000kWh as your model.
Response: 9kWh
